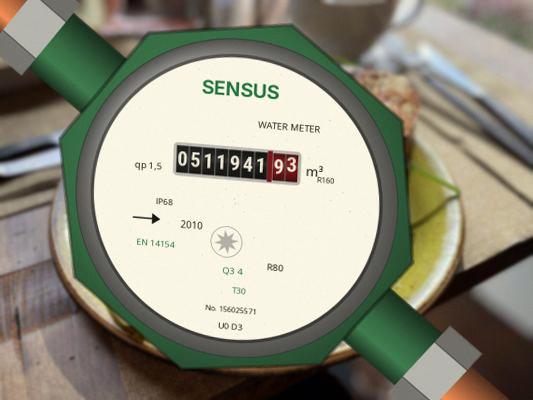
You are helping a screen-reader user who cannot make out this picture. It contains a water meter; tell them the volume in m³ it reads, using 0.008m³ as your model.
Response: 511941.93m³
